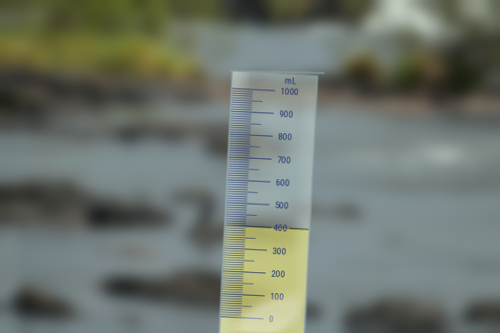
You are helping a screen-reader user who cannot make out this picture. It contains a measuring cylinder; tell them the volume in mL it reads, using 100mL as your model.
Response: 400mL
